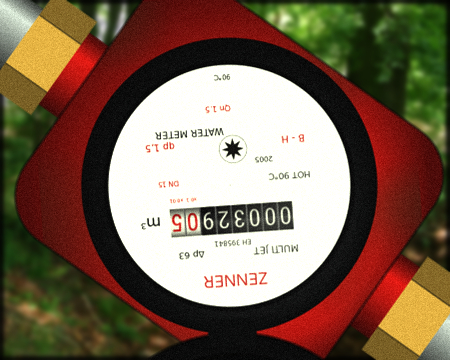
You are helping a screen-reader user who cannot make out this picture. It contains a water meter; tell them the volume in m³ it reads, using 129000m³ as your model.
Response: 329.05m³
